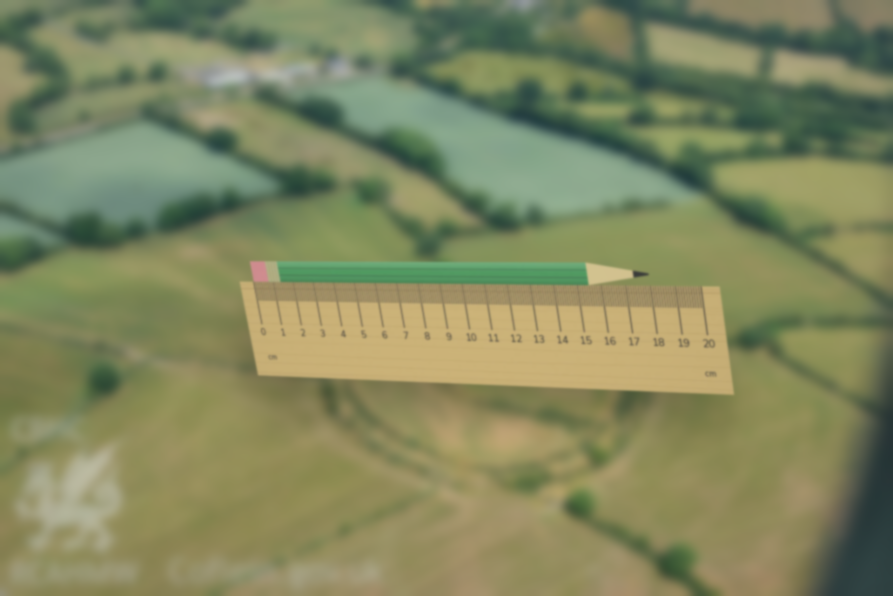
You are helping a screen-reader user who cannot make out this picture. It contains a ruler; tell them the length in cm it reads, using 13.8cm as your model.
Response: 18cm
